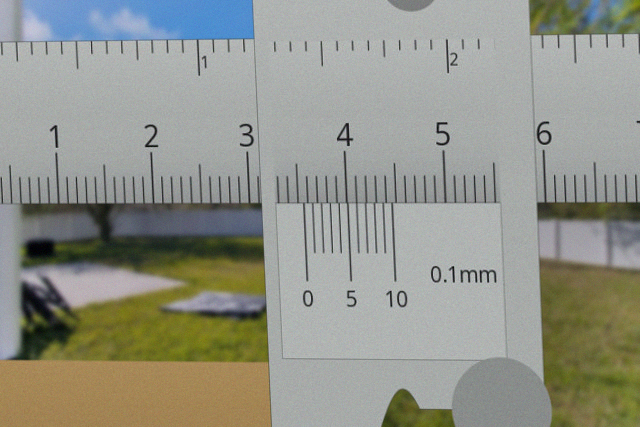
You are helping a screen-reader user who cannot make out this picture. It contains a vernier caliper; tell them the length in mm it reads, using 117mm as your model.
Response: 35.6mm
